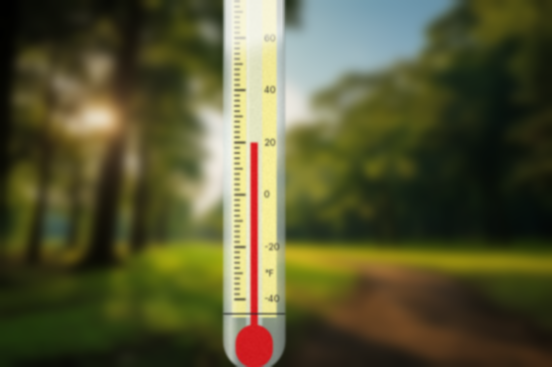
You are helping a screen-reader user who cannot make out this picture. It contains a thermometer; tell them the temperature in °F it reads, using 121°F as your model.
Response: 20°F
